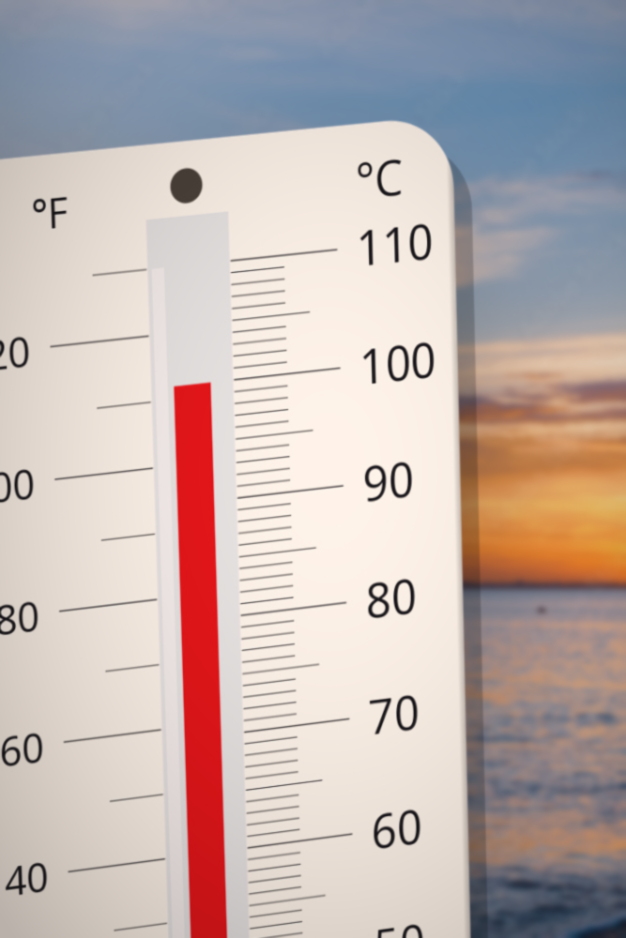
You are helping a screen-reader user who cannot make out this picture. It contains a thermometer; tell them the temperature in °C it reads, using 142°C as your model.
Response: 100°C
